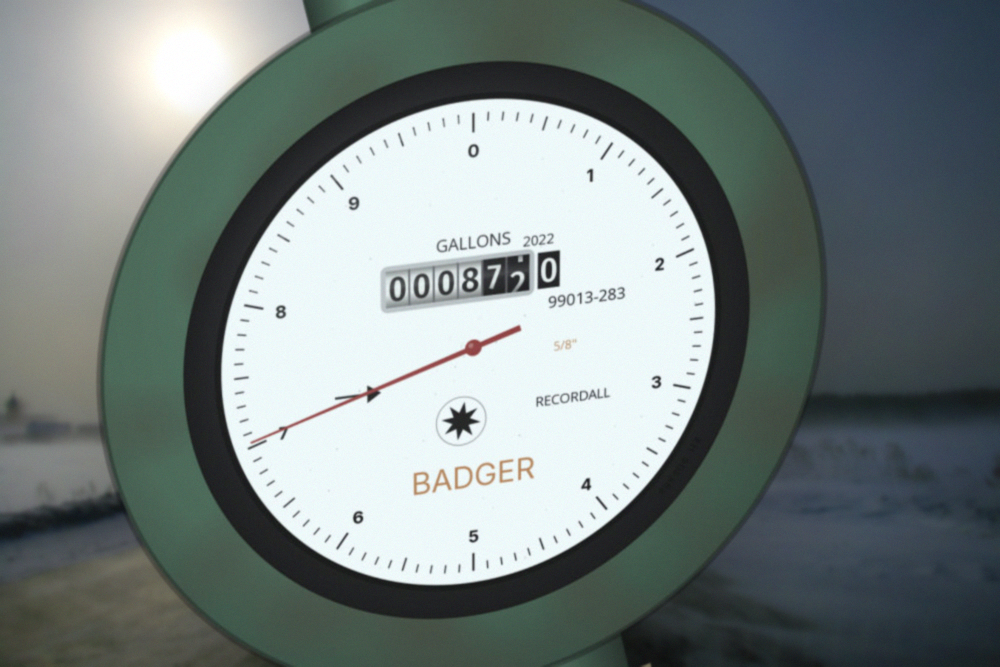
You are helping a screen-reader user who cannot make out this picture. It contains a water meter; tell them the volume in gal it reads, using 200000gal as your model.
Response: 8717.0gal
